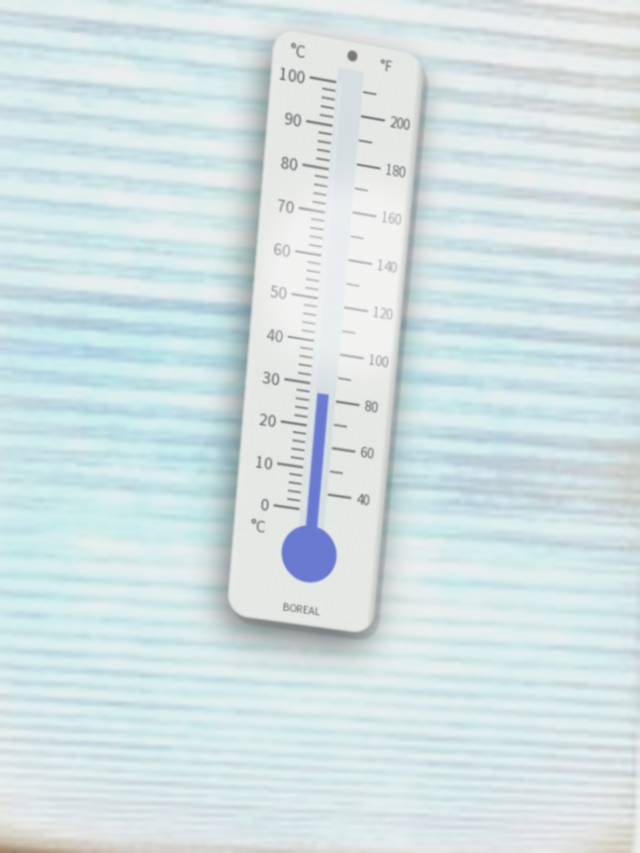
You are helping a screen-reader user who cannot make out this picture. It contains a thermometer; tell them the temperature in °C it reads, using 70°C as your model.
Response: 28°C
